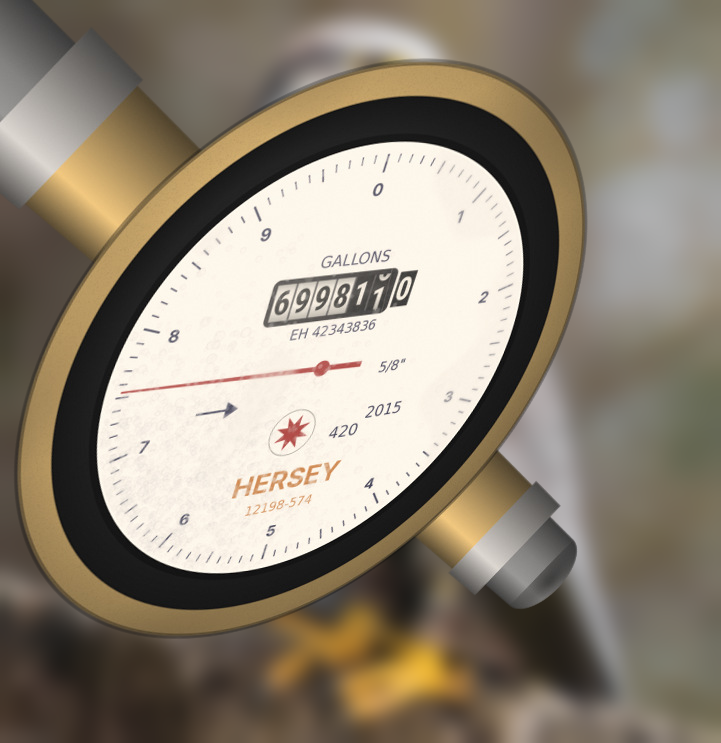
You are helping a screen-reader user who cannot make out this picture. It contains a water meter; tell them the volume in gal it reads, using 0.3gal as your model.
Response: 6998107.5gal
